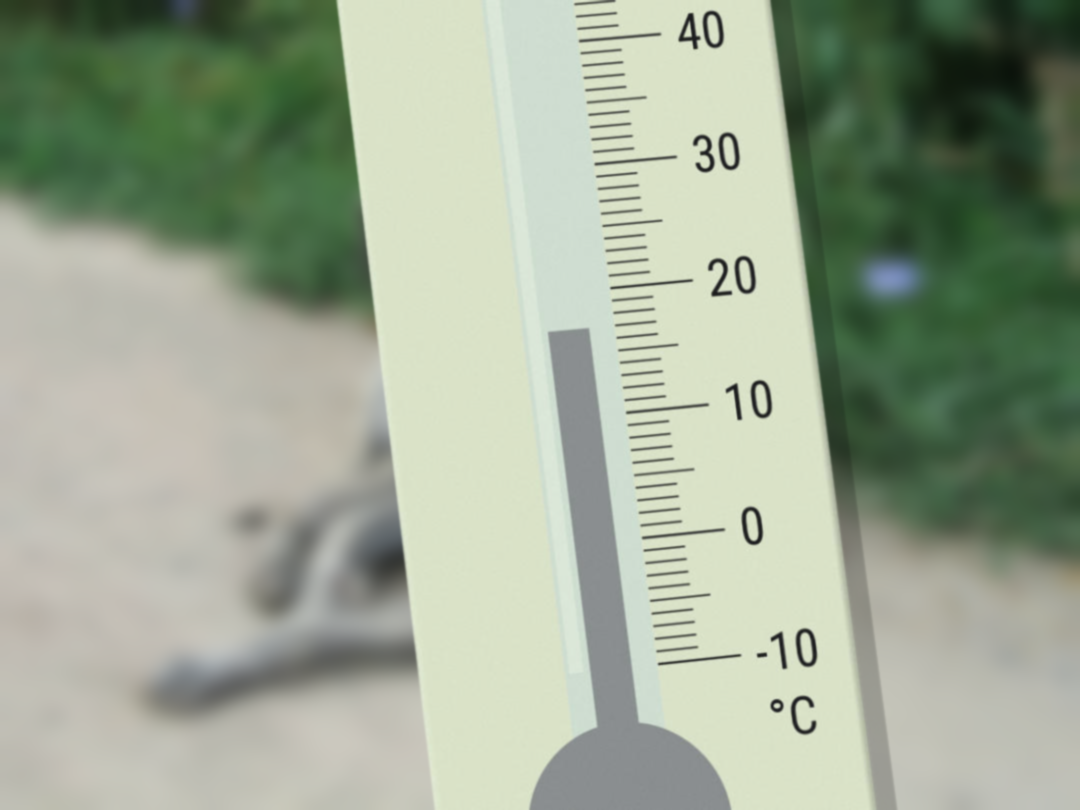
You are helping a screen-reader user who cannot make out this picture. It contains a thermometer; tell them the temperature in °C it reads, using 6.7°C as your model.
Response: 17°C
